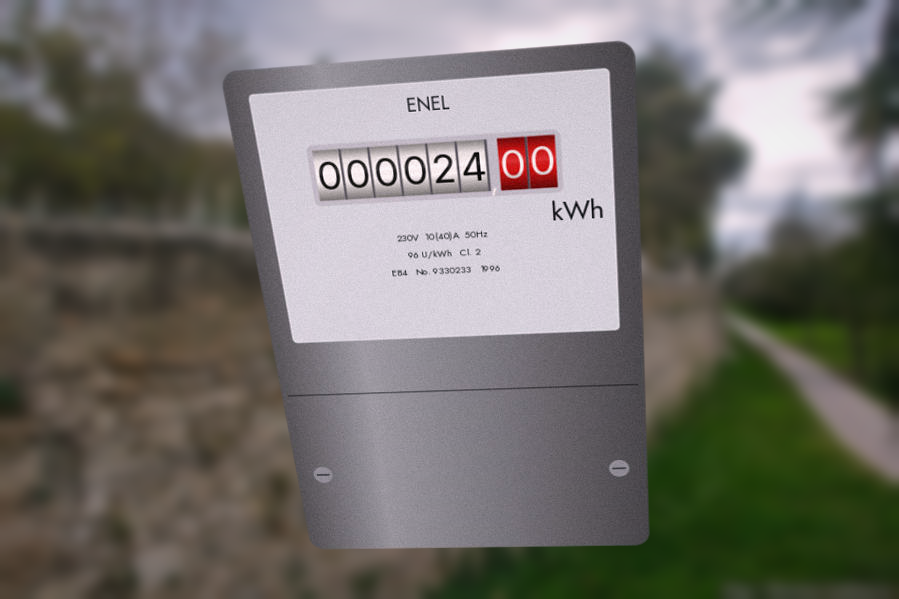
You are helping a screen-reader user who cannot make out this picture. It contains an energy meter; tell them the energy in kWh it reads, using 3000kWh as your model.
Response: 24.00kWh
